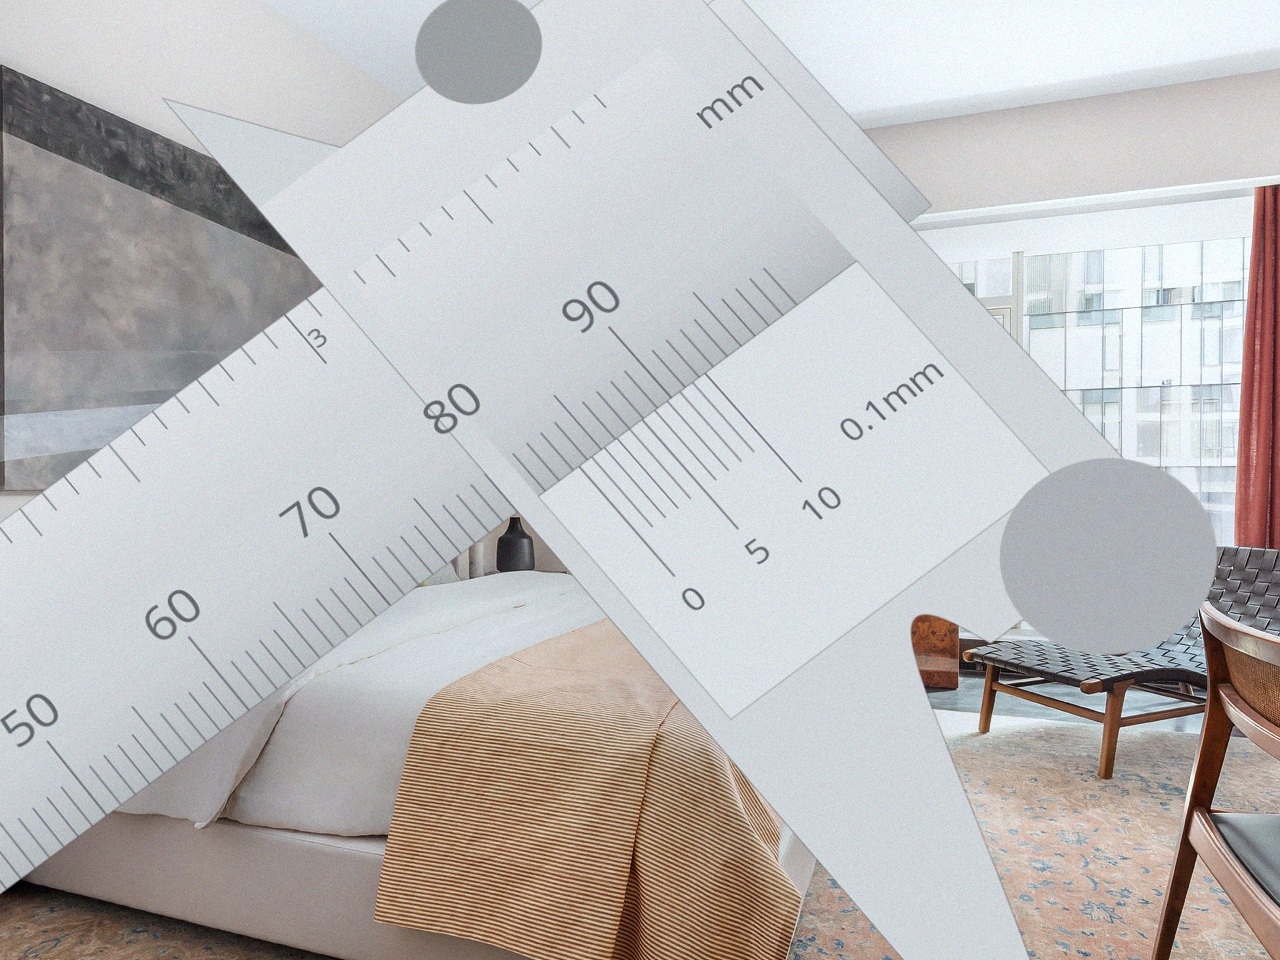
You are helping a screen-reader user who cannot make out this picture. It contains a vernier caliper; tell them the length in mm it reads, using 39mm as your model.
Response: 83.4mm
